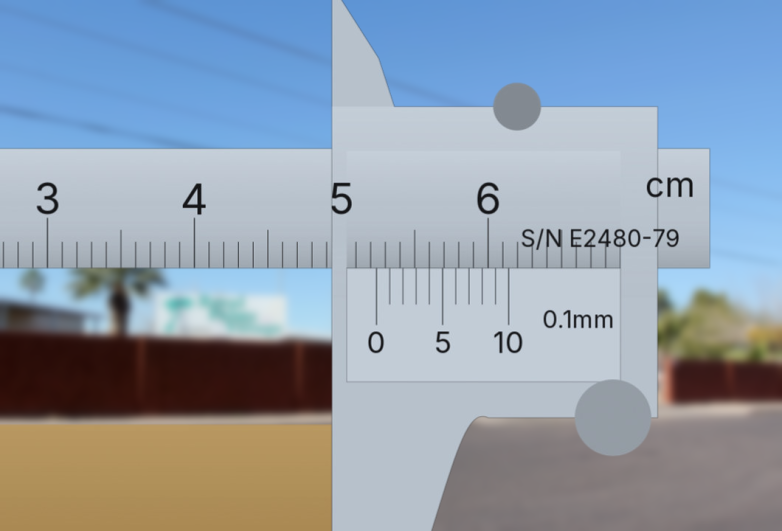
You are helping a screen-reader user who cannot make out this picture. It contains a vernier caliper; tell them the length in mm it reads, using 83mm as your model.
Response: 52.4mm
